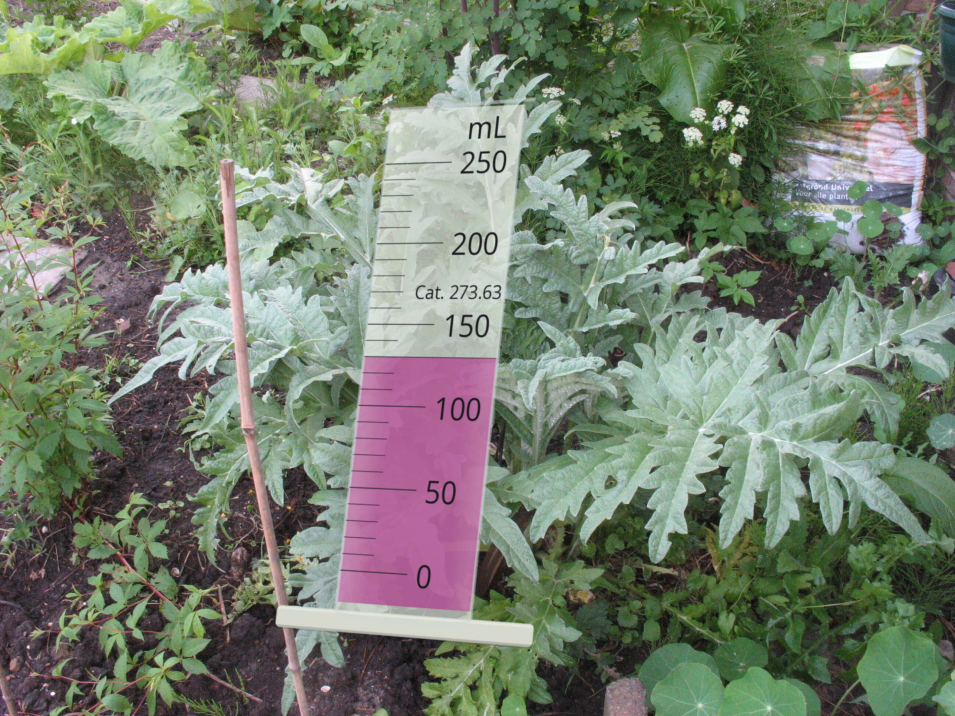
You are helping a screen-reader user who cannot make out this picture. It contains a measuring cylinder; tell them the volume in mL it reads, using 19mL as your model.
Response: 130mL
